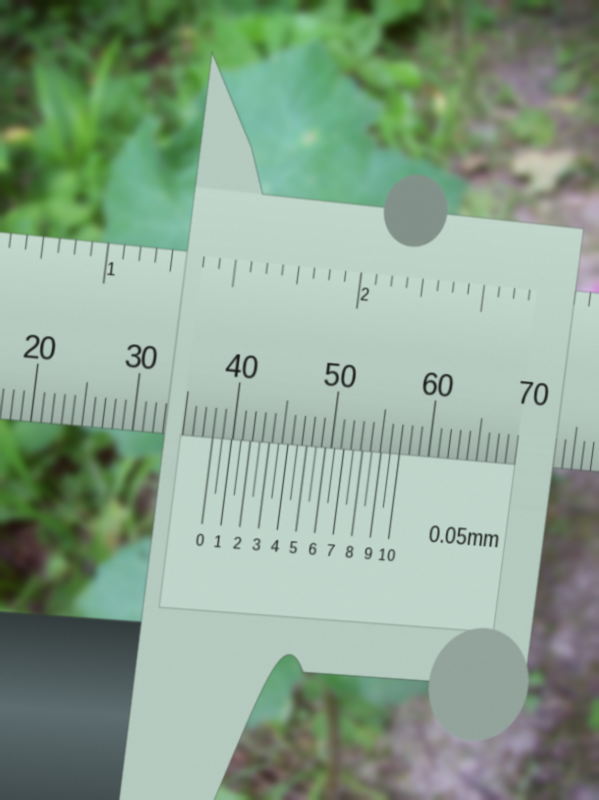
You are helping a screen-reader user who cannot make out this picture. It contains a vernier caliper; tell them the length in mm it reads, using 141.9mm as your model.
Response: 38.0mm
